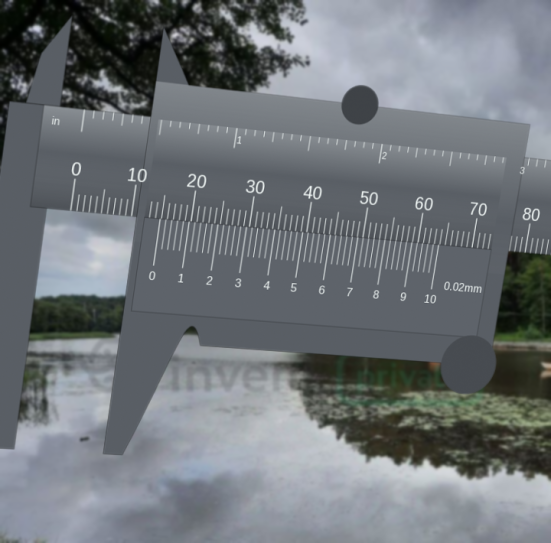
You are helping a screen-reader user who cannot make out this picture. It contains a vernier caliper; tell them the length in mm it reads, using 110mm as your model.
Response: 14.8mm
